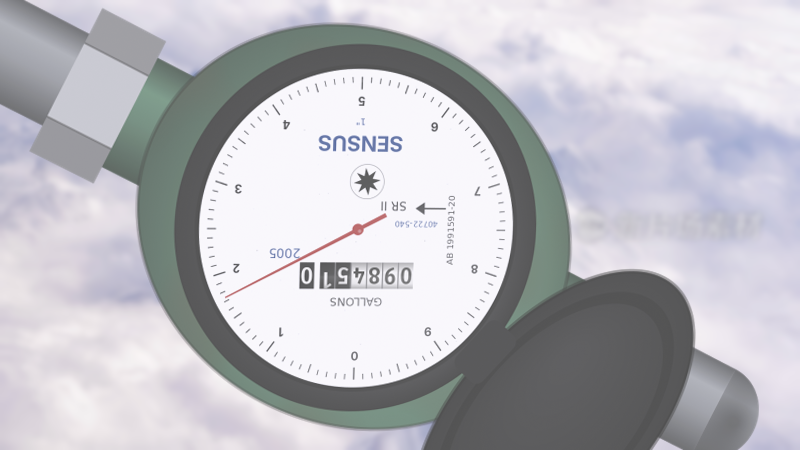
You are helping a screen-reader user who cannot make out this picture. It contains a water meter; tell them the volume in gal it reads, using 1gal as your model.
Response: 984511.7gal
